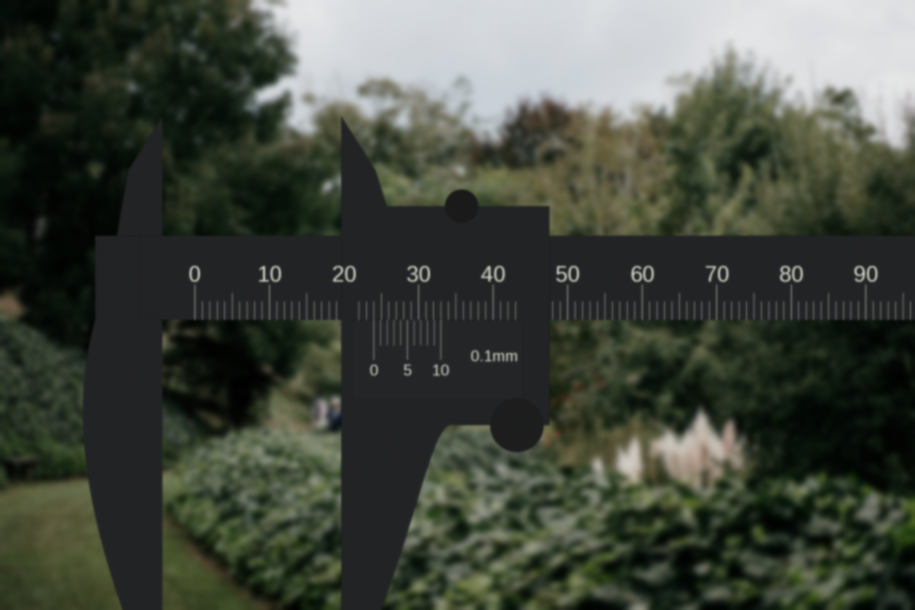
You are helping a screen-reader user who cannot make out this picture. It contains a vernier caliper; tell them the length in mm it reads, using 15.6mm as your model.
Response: 24.0mm
